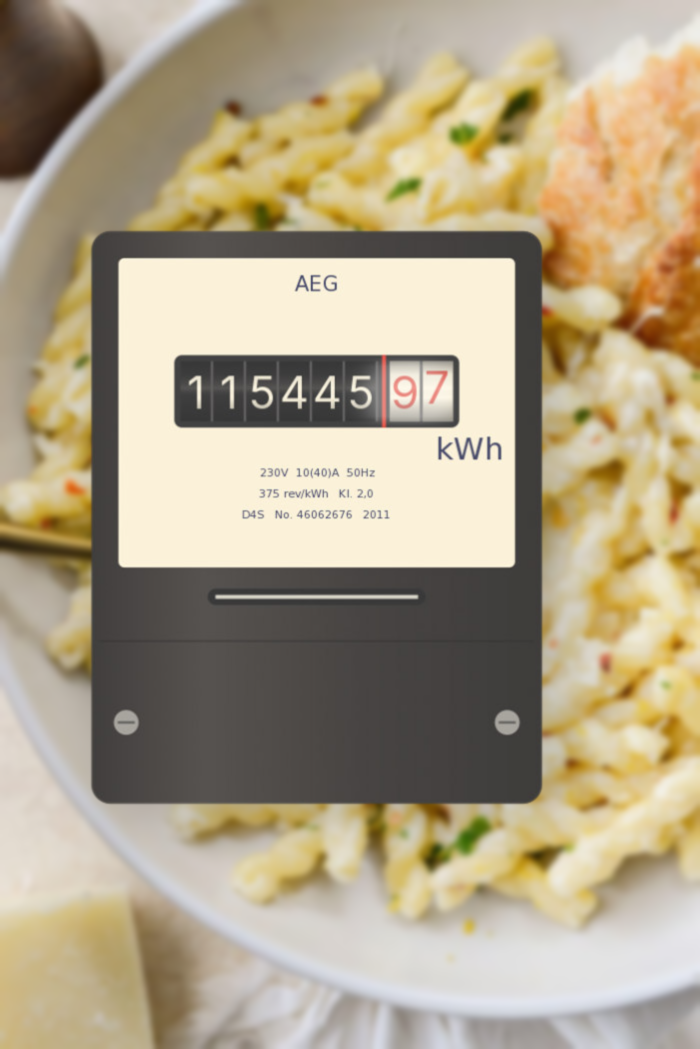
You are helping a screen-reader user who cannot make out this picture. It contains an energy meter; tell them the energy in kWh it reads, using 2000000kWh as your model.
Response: 115445.97kWh
